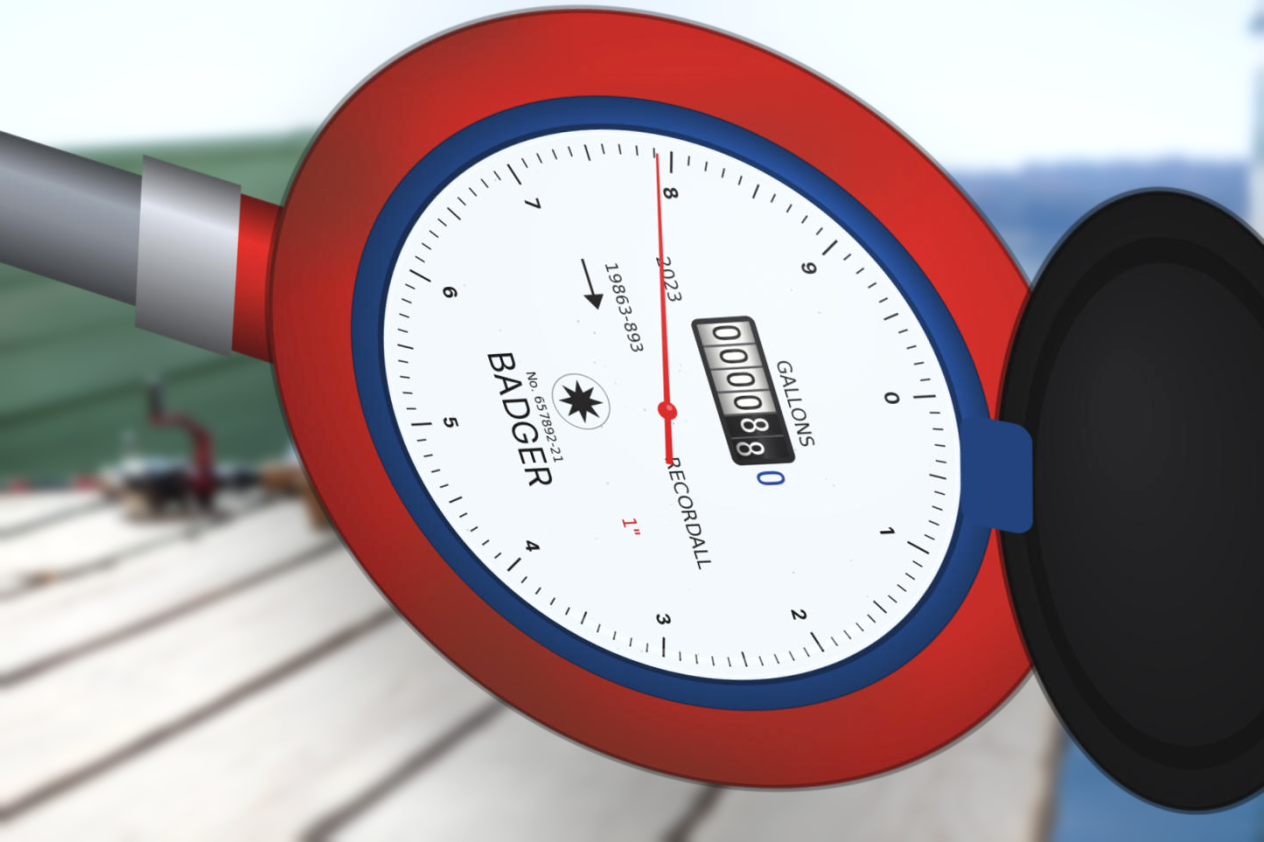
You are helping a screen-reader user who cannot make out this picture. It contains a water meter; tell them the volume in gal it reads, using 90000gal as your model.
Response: 877.9gal
